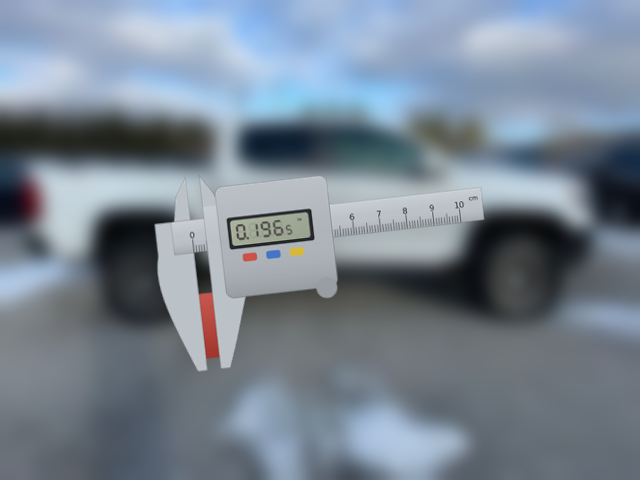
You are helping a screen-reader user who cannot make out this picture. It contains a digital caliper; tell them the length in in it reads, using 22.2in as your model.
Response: 0.1965in
